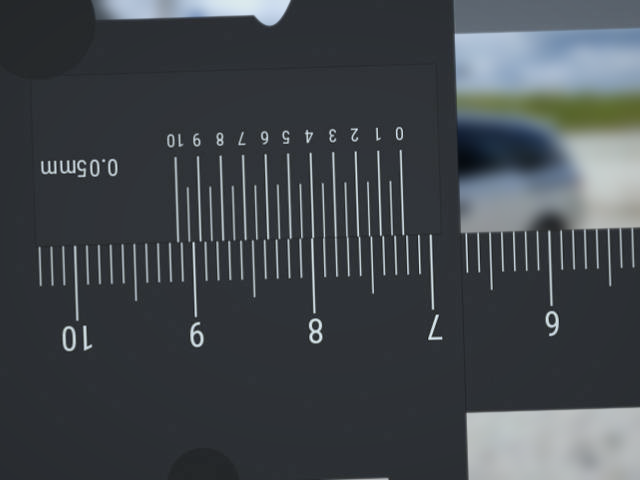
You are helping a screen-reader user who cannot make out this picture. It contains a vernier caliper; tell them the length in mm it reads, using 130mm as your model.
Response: 72.3mm
